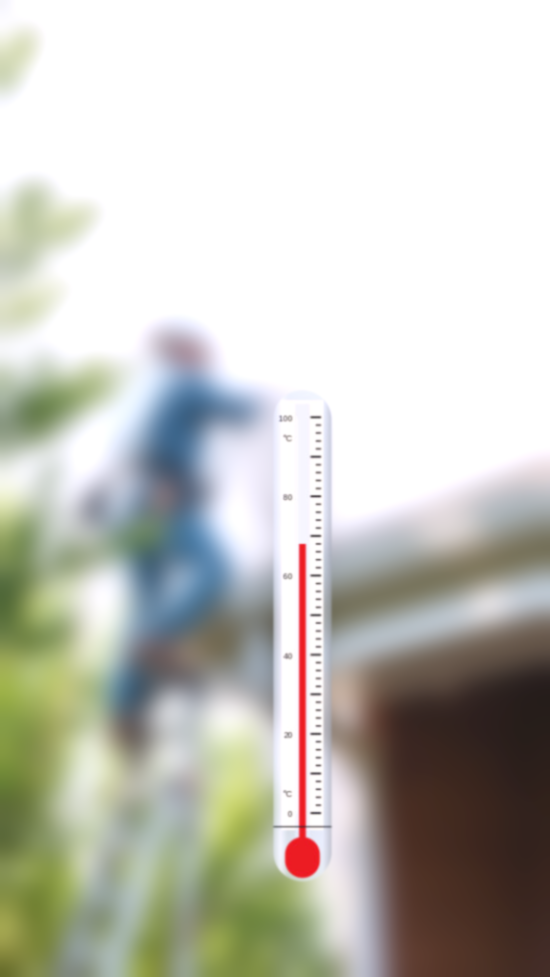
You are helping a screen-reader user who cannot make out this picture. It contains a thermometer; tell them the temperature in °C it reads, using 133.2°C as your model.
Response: 68°C
